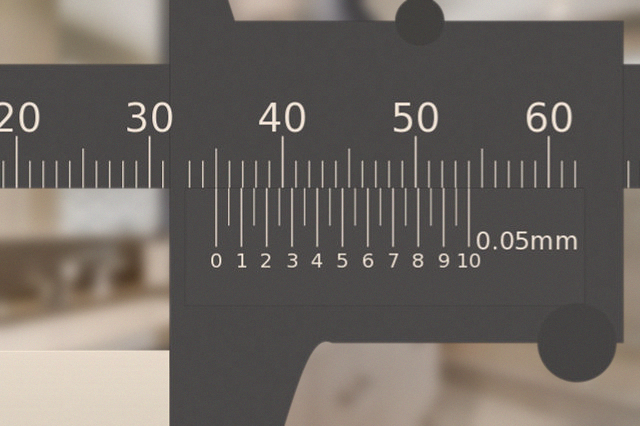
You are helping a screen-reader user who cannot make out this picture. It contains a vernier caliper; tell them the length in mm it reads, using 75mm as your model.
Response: 35.0mm
